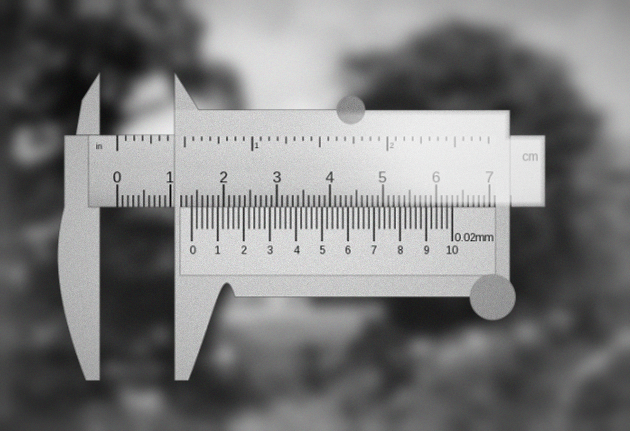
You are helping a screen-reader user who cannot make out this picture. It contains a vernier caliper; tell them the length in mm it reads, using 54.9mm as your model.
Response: 14.0mm
